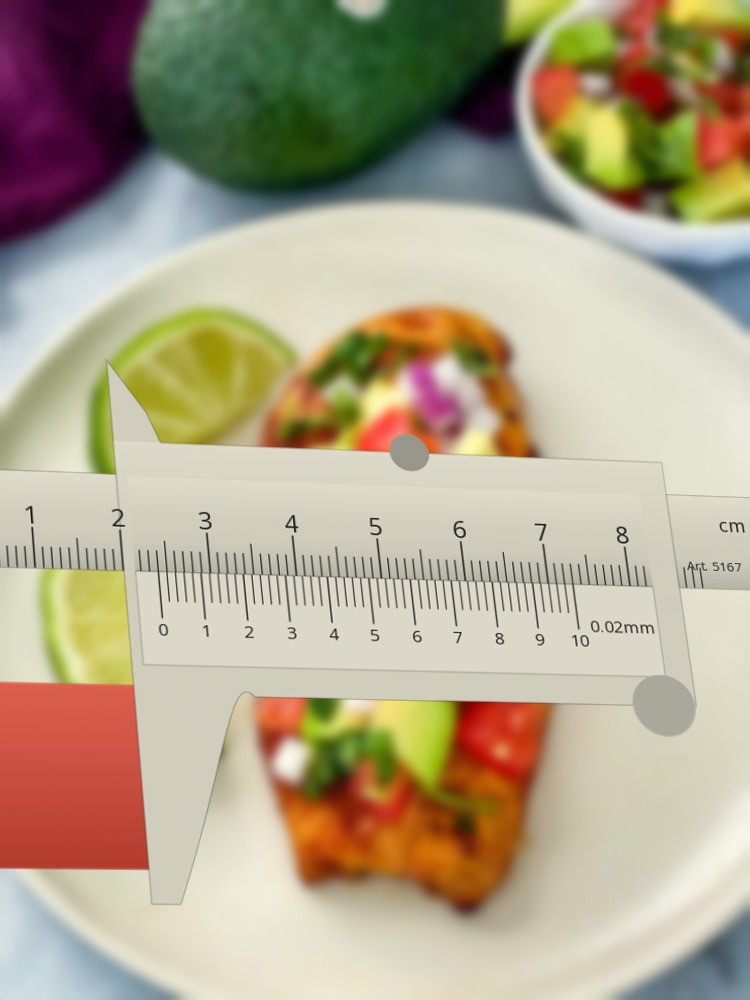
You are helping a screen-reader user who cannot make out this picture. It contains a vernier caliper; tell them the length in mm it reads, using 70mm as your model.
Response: 24.0mm
